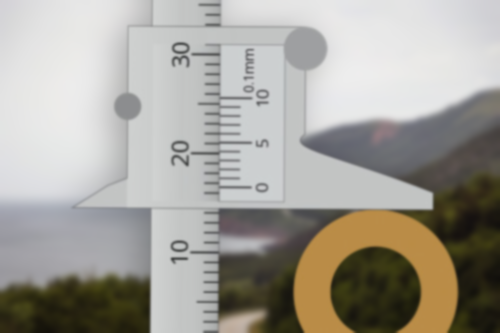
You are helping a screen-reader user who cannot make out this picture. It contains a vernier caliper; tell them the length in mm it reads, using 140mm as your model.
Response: 16.6mm
